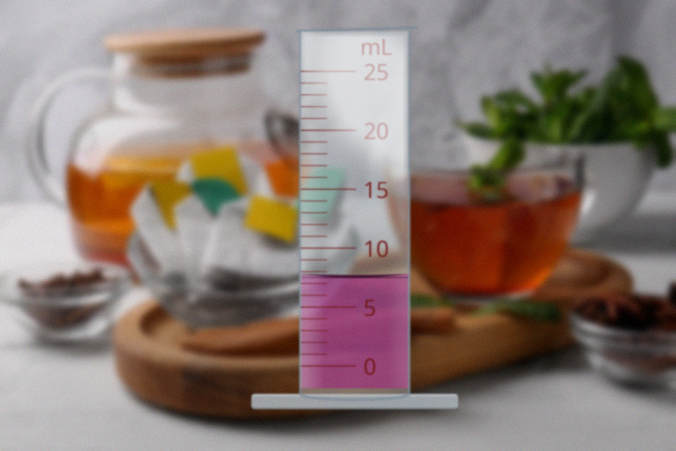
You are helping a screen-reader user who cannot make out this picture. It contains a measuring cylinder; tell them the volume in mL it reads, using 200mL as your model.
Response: 7.5mL
